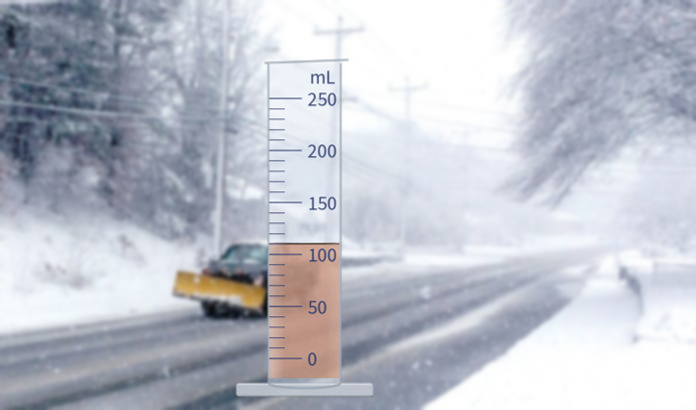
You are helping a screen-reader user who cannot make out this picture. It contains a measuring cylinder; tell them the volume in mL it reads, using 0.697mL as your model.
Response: 110mL
